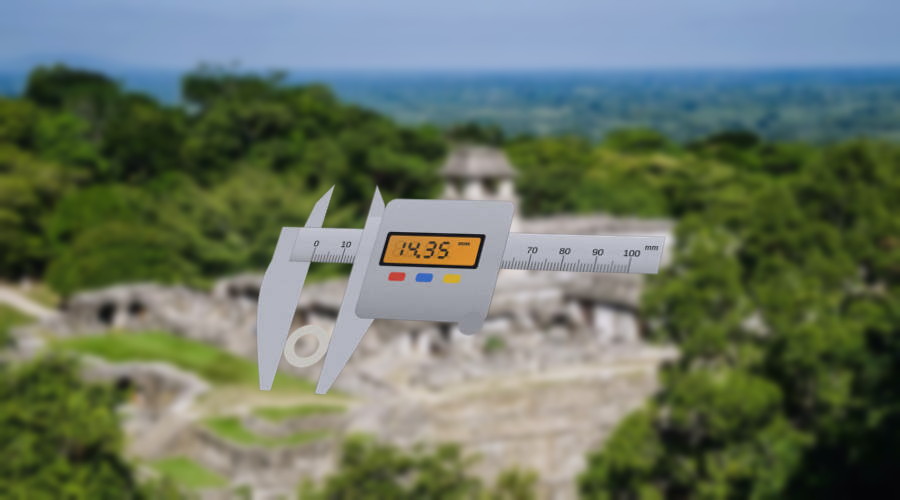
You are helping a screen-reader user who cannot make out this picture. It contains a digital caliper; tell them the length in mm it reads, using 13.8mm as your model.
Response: 14.35mm
